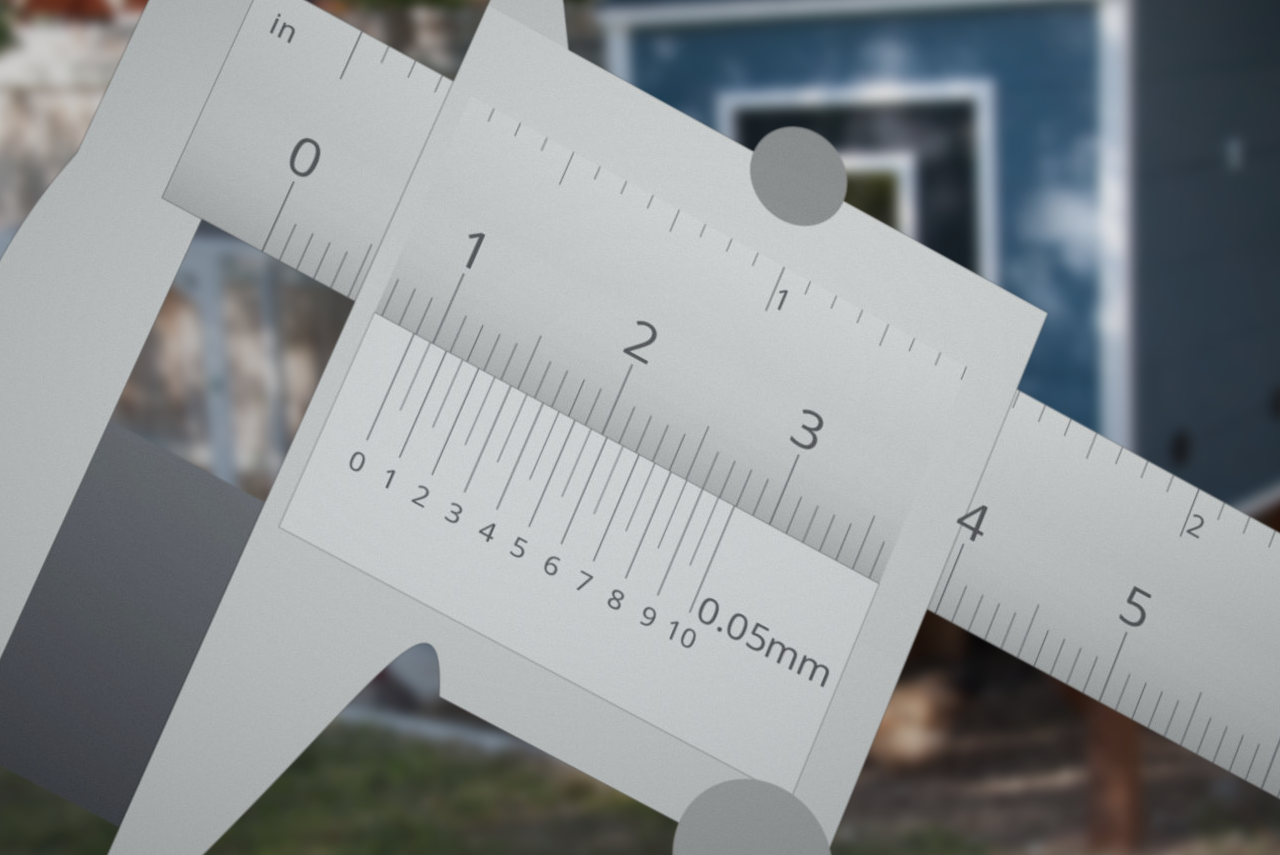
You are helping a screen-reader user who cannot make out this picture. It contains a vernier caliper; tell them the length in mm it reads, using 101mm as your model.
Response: 8.9mm
